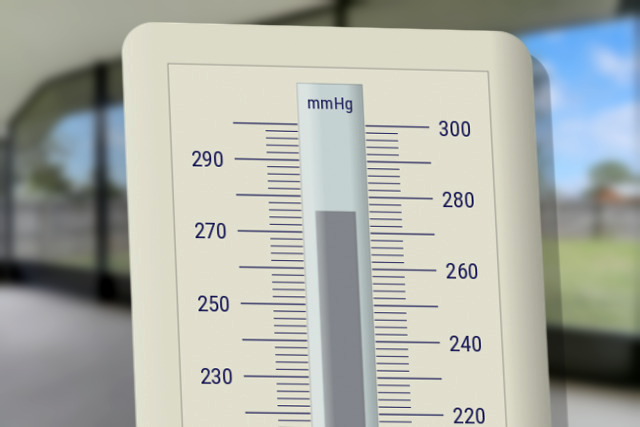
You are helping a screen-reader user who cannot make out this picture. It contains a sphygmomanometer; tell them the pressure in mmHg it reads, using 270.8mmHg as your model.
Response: 276mmHg
